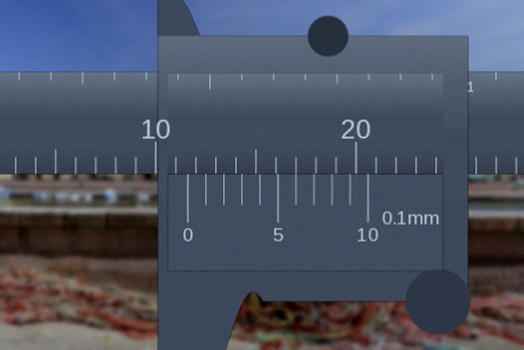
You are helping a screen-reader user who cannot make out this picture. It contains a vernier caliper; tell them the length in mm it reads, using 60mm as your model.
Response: 11.6mm
